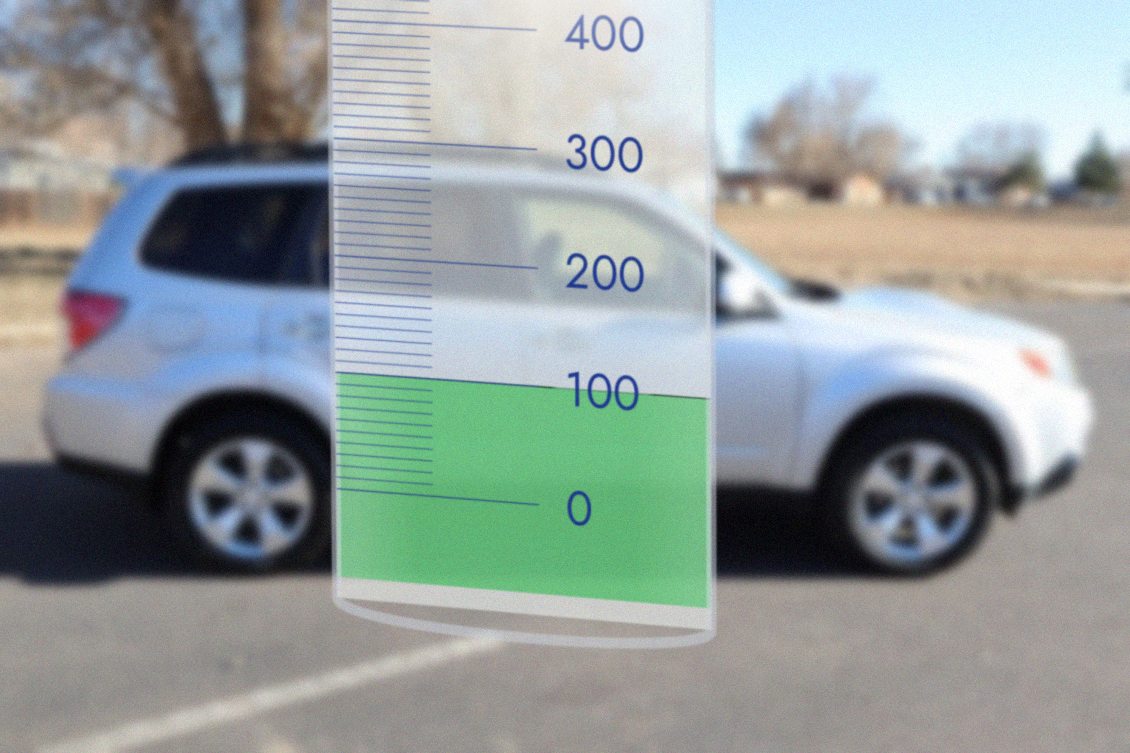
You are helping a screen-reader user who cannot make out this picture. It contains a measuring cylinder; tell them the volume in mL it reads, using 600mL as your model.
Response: 100mL
